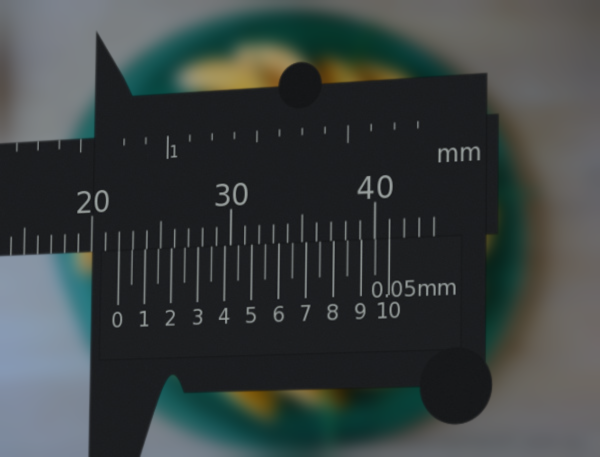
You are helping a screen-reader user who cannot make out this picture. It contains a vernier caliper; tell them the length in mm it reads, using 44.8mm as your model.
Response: 22.0mm
